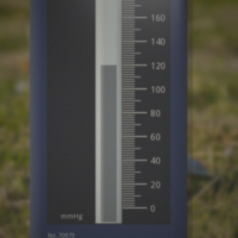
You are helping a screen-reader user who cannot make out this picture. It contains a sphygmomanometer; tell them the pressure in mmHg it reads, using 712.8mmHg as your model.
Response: 120mmHg
